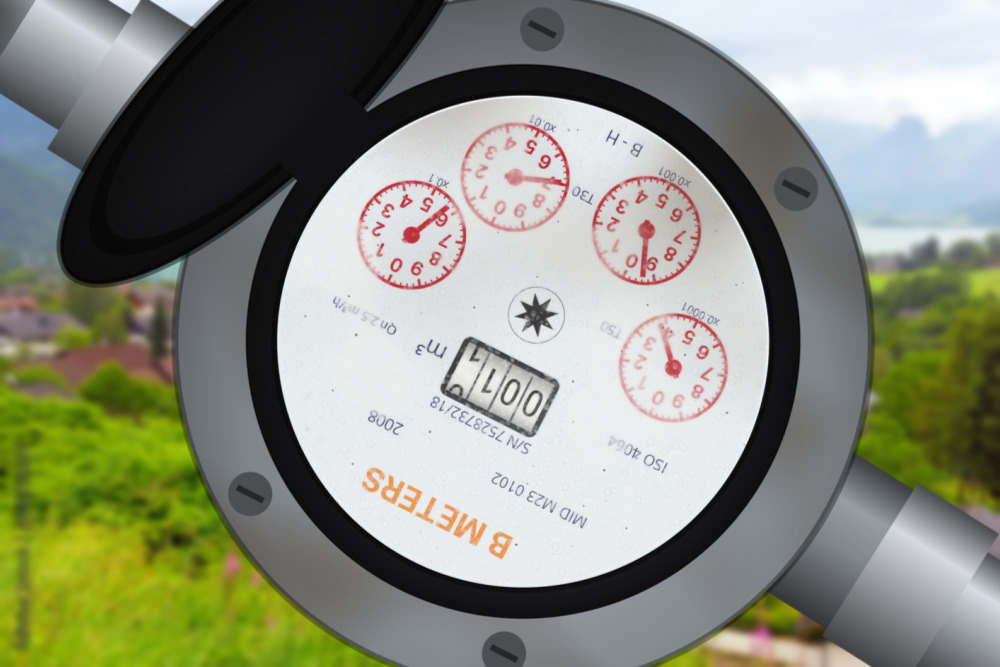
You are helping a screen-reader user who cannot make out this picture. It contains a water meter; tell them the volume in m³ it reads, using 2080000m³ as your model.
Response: 10.5693m³
